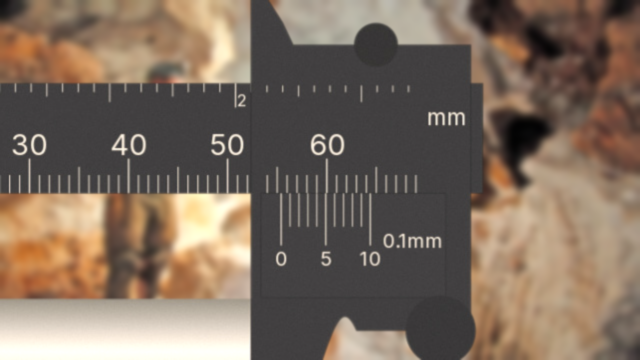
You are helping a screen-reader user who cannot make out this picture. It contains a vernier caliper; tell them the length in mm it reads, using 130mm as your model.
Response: 55.4mm
